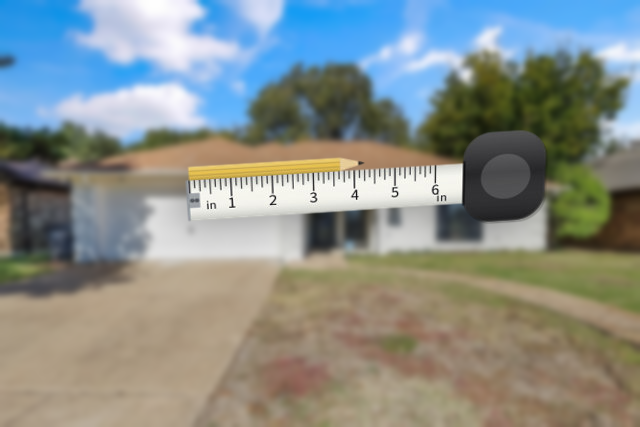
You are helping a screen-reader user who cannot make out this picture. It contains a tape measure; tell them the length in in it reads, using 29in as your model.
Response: 4.25in
